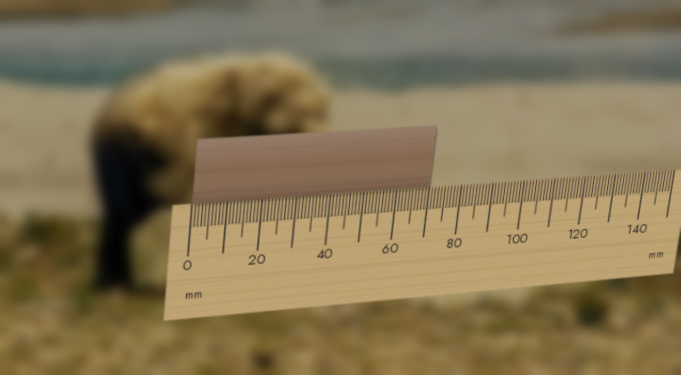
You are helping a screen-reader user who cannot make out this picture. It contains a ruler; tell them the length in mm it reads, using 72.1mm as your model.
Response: 70mm
